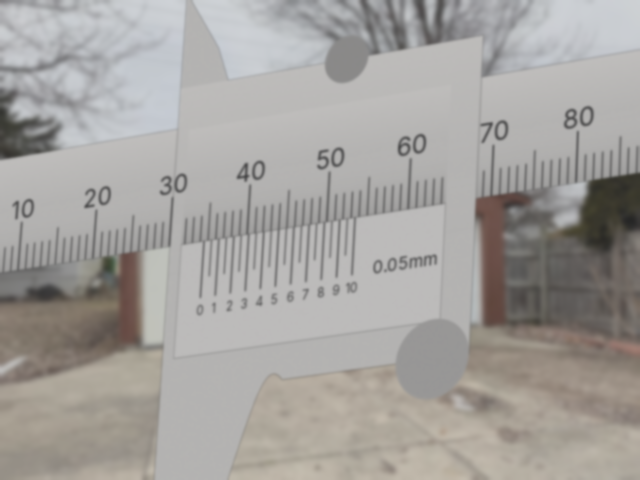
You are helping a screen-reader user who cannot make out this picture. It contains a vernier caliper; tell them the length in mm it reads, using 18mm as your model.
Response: 34.5mm
